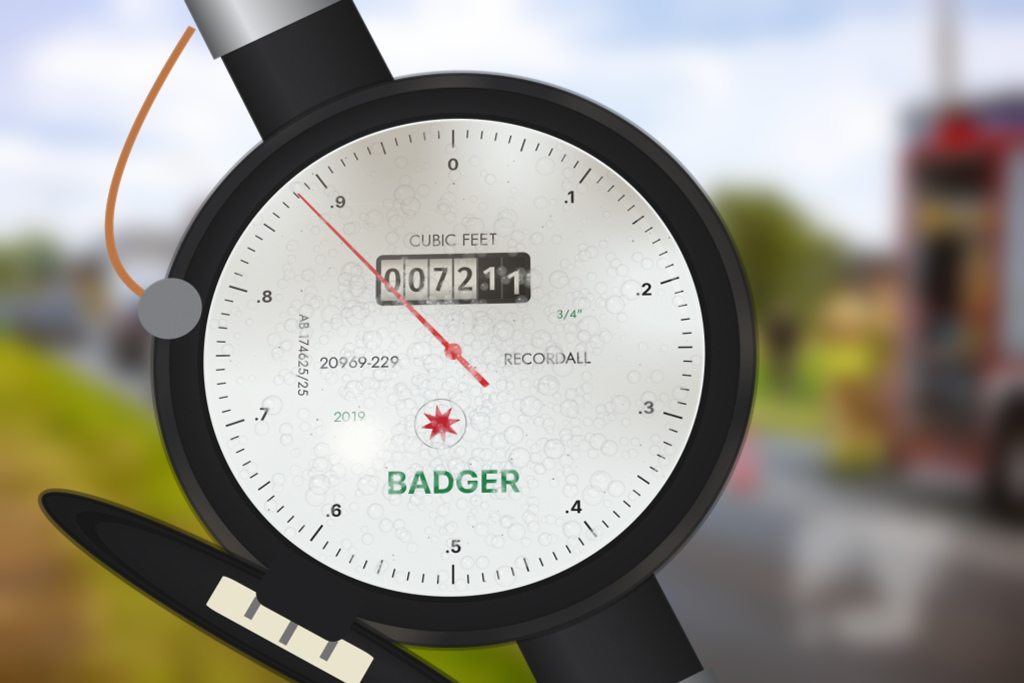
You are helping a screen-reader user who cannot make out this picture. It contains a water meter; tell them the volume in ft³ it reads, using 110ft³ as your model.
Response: 7210.88ft³
